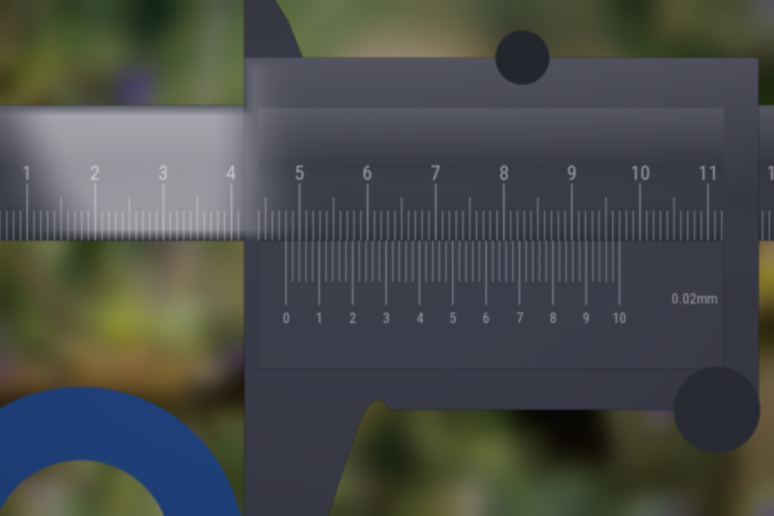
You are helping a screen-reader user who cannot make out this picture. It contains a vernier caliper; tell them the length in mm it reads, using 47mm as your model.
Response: 48.0mm
